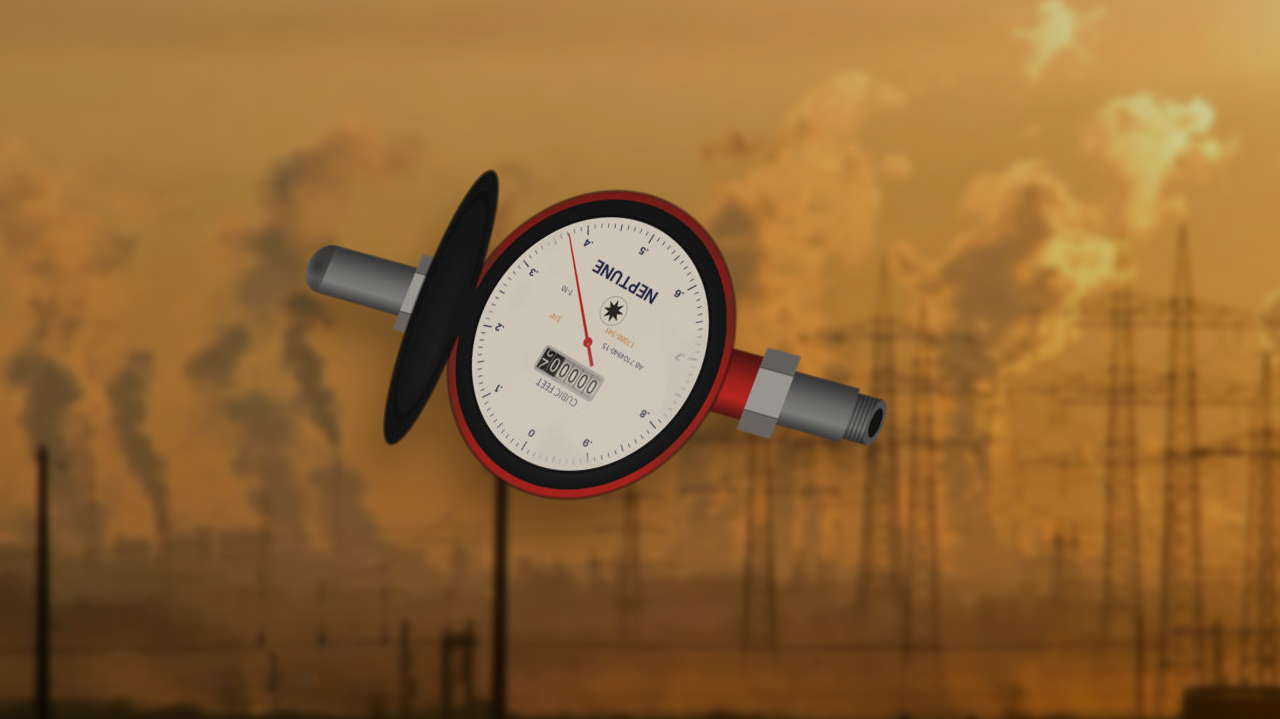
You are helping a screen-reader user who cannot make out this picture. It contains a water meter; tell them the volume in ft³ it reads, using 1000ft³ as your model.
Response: 2.37ft³
